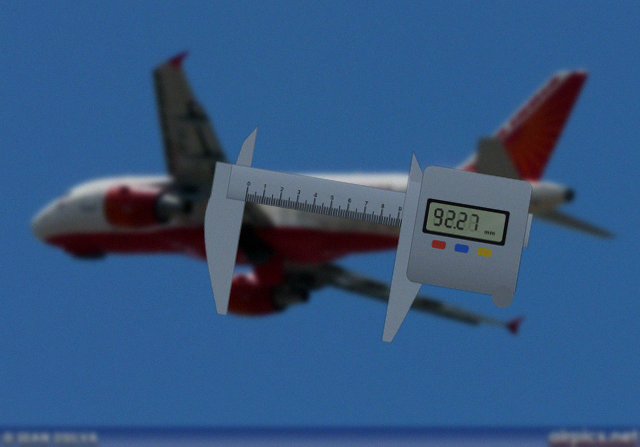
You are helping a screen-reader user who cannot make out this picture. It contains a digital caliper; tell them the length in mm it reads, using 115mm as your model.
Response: 92.27mm
